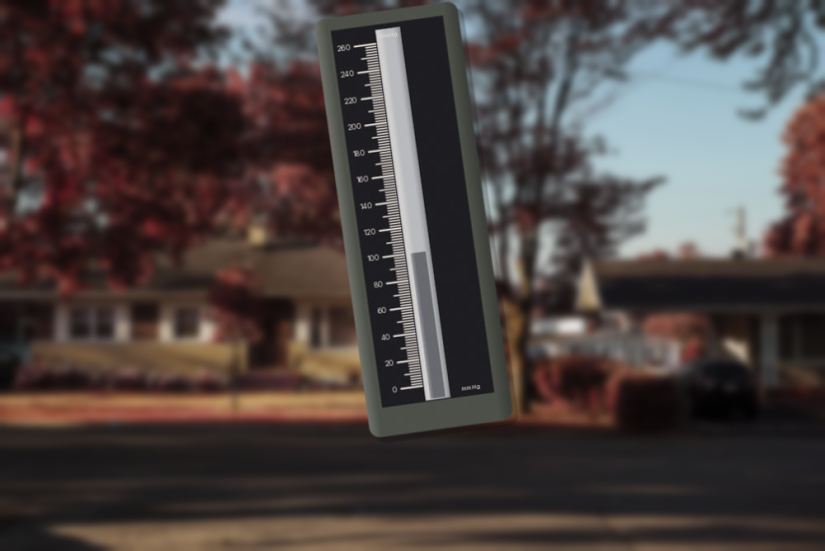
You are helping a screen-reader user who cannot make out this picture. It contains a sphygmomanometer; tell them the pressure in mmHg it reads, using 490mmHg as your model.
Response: 100mmHg
